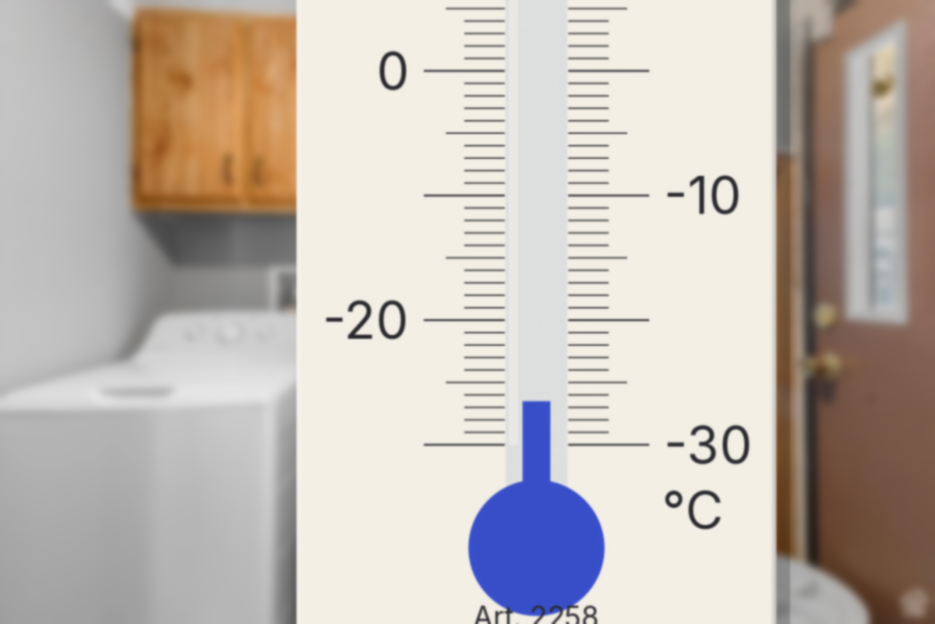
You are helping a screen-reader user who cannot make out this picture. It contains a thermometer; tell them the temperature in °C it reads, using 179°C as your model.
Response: -26.5°C
